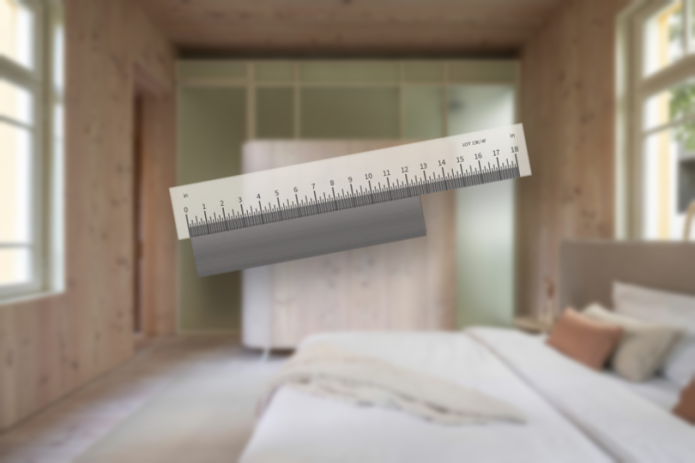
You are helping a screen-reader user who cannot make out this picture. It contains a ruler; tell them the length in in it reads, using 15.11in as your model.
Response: 12.5in
